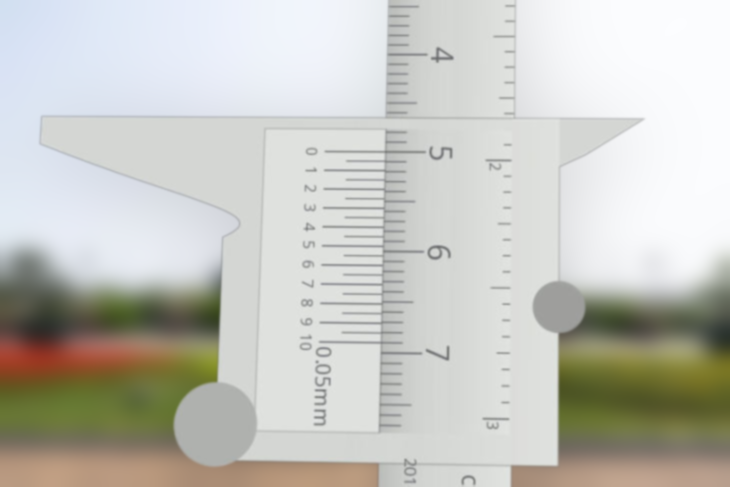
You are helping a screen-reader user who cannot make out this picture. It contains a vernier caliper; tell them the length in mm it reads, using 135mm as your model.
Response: 50.0mm
